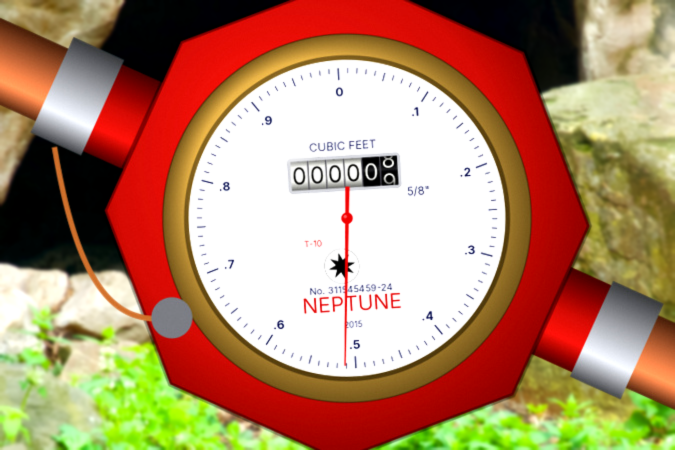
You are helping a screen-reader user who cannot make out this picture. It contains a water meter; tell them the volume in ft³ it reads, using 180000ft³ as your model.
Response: 8.51ft³
